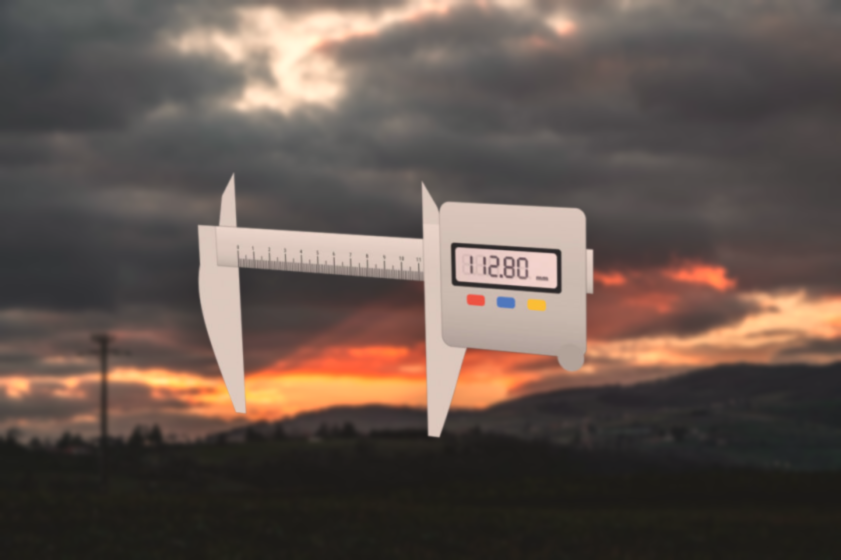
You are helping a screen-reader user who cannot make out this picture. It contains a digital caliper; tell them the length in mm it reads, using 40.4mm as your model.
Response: 112.80mm
